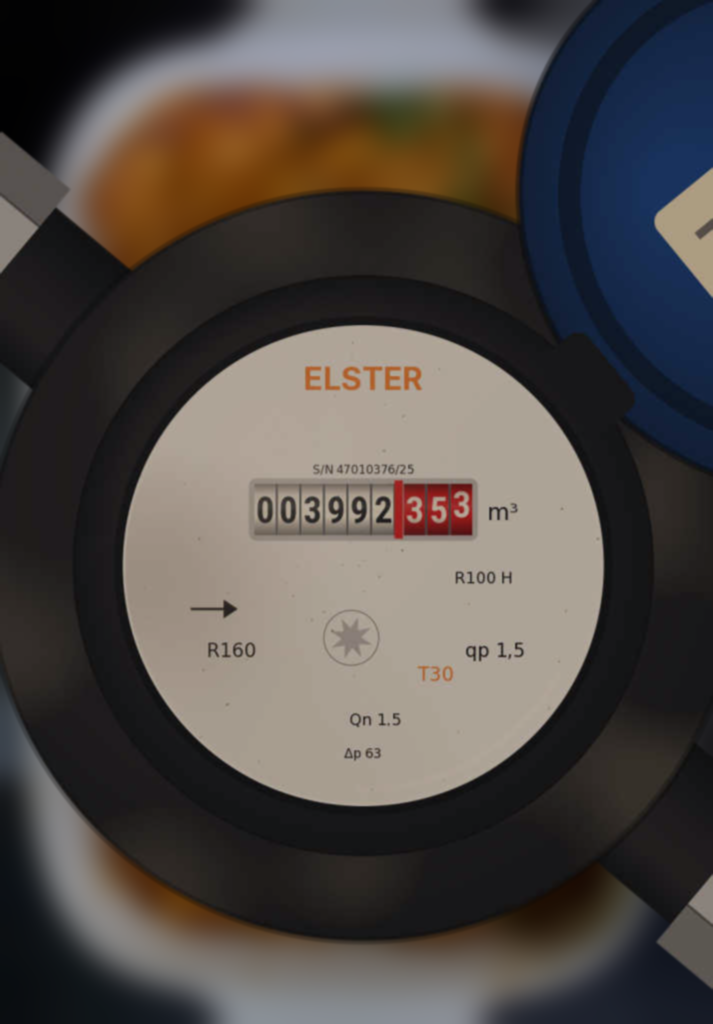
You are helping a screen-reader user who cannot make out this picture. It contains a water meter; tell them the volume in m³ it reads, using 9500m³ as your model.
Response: 3992.353m³
